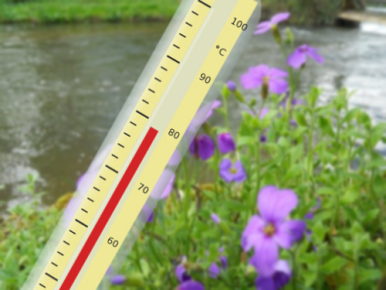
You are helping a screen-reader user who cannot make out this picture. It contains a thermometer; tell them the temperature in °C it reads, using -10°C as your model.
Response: 79°C
